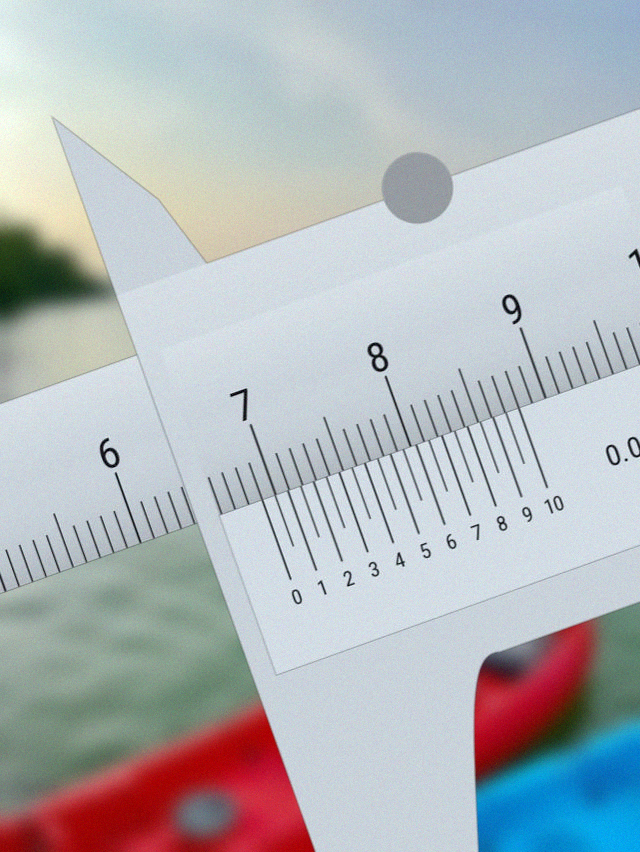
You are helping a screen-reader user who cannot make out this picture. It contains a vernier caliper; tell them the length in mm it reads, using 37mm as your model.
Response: 69.0mm
